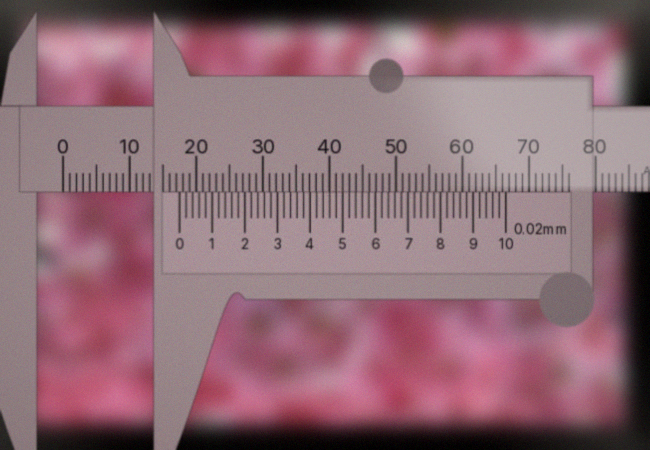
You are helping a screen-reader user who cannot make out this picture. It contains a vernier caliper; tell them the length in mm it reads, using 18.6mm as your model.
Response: 17.5mm
